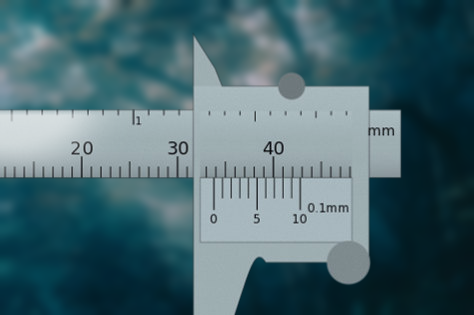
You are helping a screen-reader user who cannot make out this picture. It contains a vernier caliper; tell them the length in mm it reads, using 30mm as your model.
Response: 33.8mm
